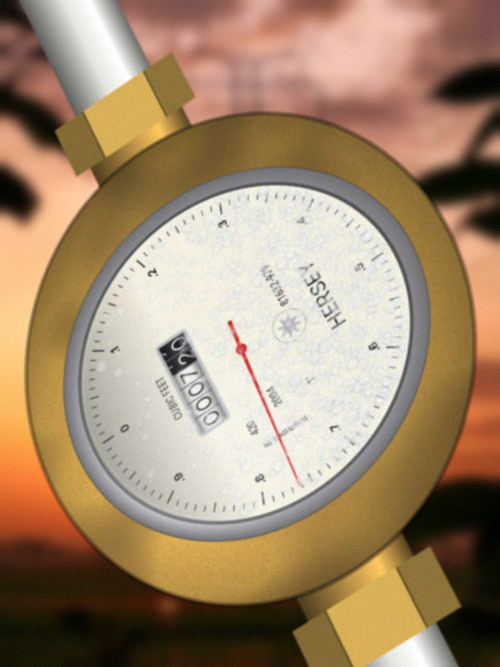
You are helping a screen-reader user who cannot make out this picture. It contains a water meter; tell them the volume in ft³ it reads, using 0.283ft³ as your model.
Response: 719.76ft³
